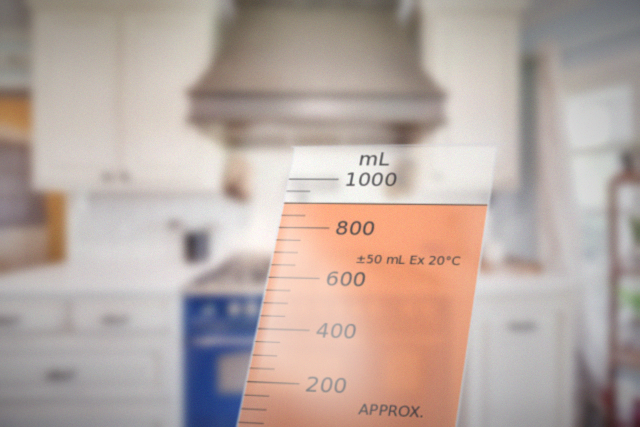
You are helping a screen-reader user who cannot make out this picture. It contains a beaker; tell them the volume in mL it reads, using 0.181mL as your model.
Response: 900mL
